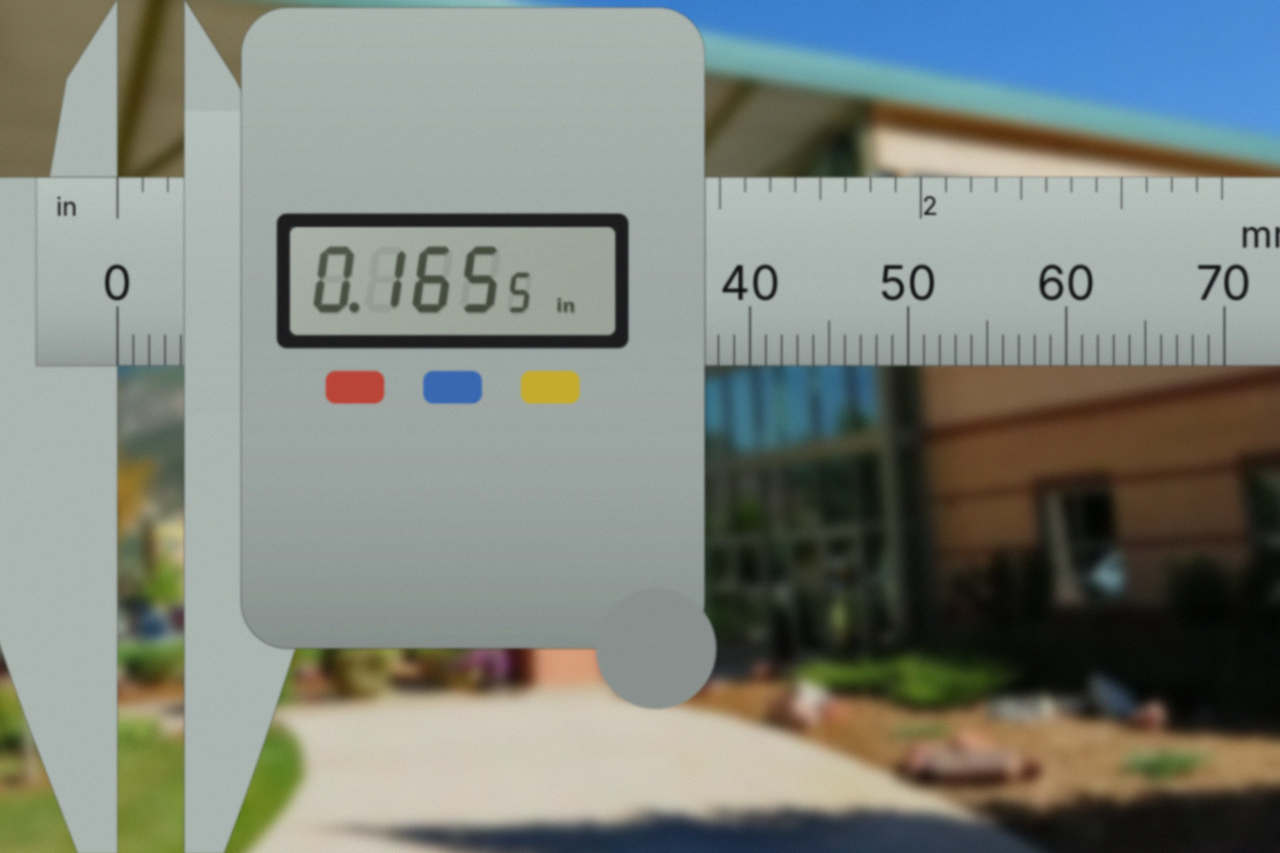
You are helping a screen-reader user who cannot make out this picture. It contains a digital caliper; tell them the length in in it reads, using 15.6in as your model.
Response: 0.1655in
